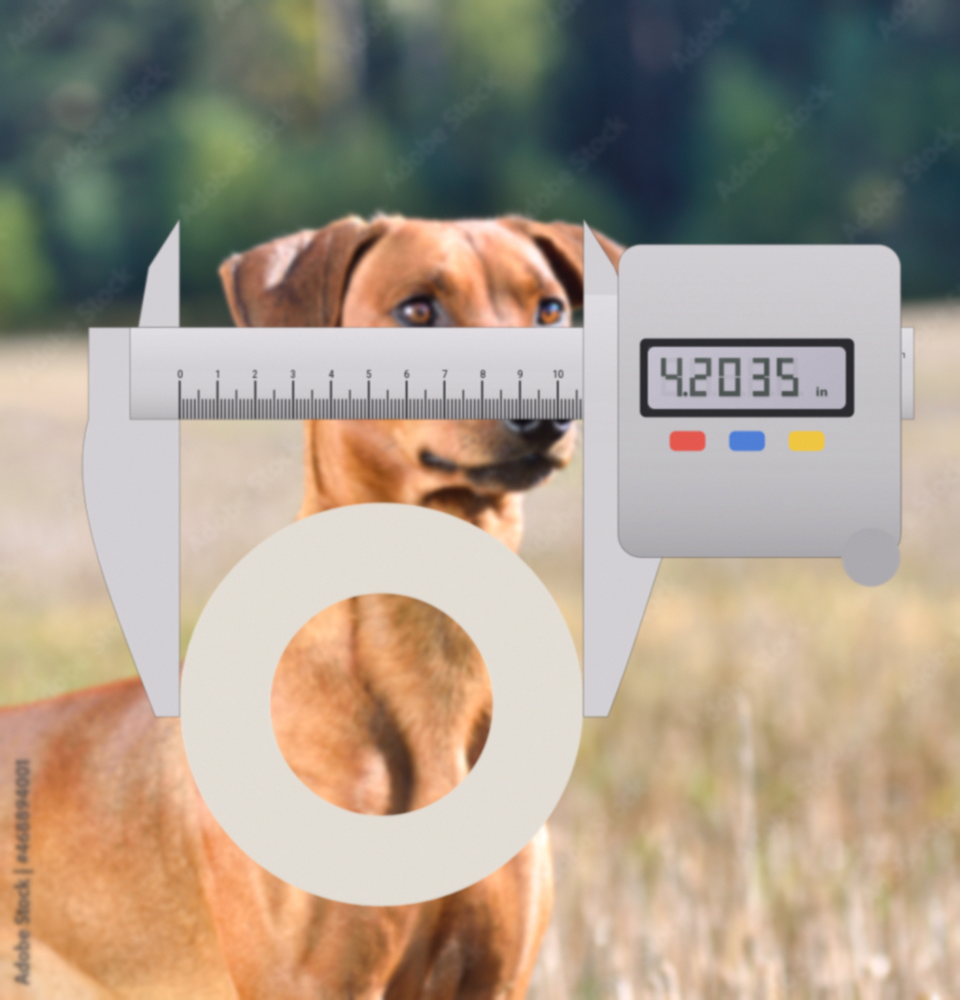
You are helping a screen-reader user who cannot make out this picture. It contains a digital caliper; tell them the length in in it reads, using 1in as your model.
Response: 4.2035in
